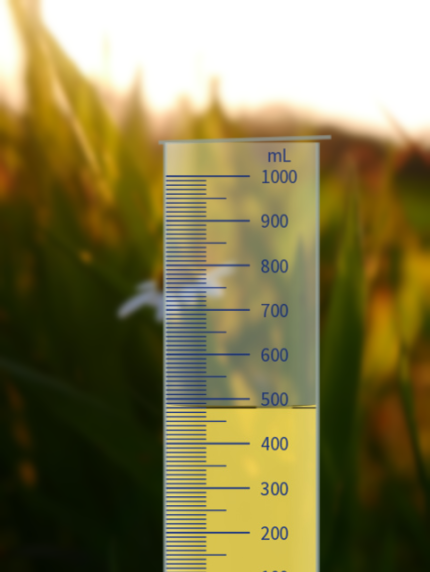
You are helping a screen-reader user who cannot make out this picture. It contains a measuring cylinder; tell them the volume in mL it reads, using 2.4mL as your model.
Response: 480mL
